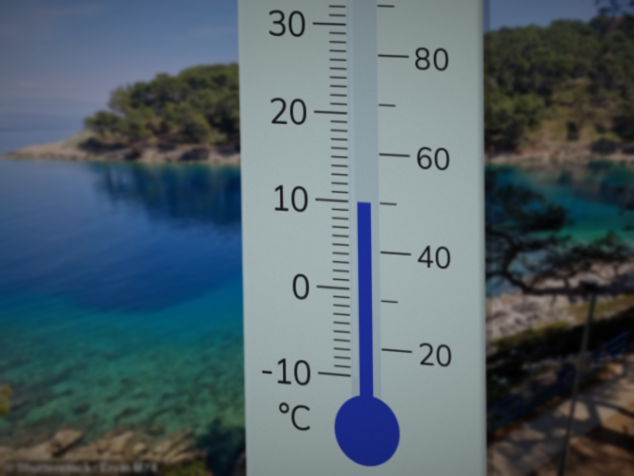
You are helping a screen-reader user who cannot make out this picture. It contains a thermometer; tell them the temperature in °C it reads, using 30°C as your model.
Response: 10°C
